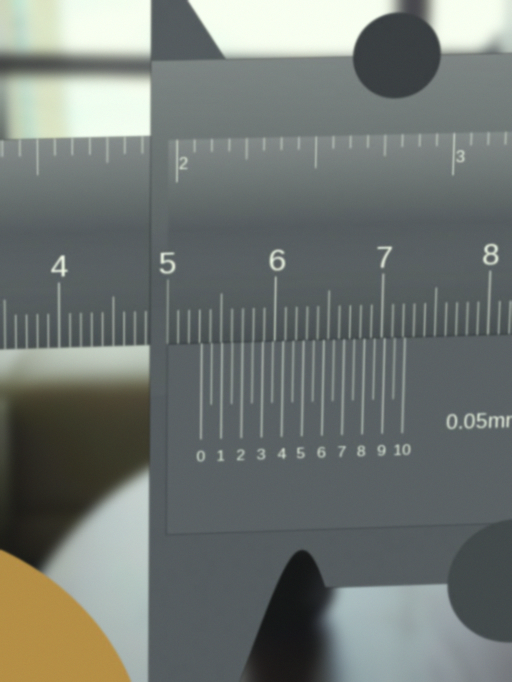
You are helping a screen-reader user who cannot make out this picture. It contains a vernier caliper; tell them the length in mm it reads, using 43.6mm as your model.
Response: 53.2mm
